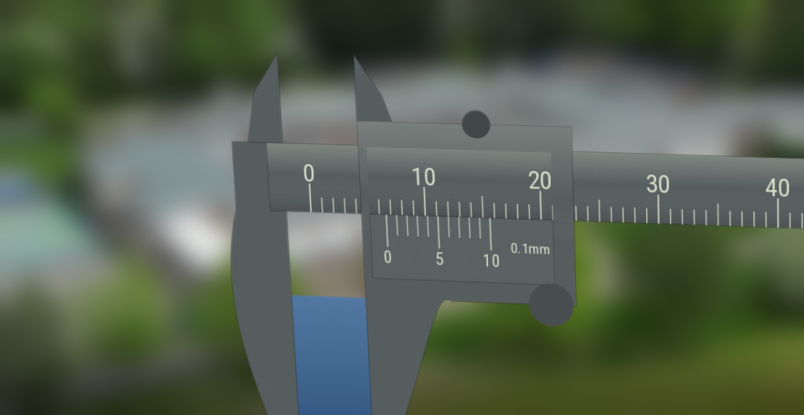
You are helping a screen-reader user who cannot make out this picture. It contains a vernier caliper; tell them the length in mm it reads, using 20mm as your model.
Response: 6.6mm
